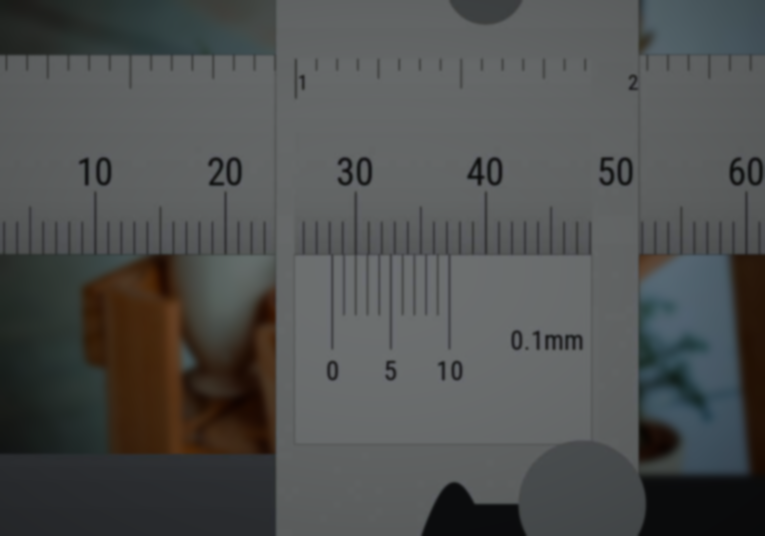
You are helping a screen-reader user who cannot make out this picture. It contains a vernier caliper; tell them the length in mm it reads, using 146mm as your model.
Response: 28.2mm
